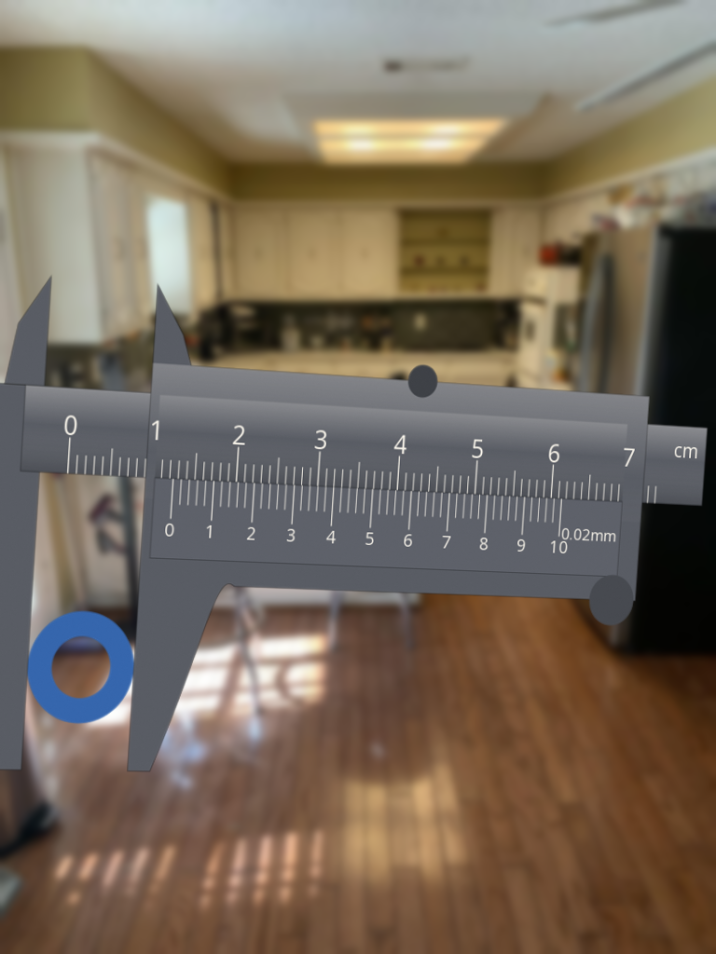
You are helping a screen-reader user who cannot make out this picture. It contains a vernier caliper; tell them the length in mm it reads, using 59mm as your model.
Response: 12.4mm
